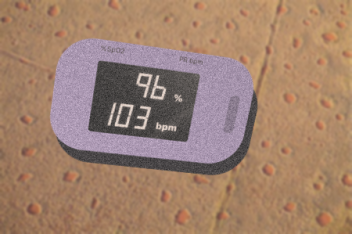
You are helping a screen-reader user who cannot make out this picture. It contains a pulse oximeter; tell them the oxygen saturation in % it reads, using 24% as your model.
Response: 96%
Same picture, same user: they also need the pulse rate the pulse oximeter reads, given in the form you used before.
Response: 103bpm
